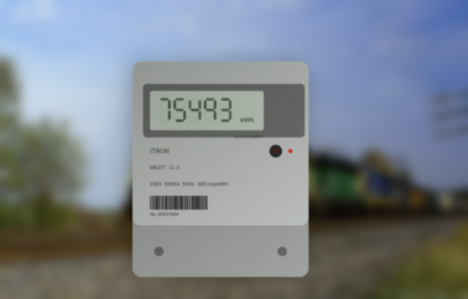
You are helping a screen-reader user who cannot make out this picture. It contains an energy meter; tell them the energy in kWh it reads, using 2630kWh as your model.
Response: 75493kWh
